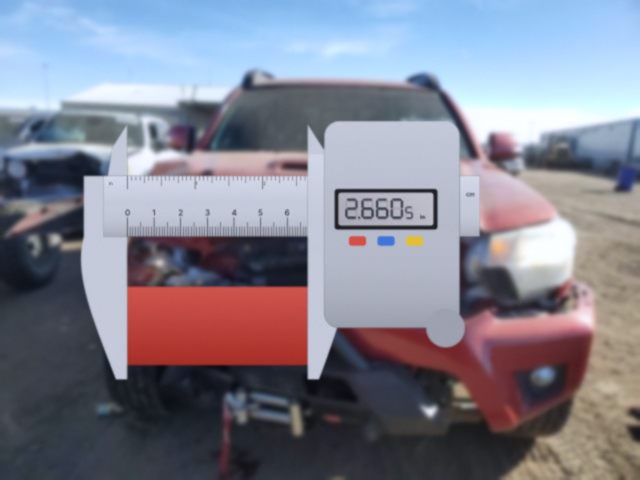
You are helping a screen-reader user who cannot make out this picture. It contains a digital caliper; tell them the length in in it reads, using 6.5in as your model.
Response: 2.6605in
